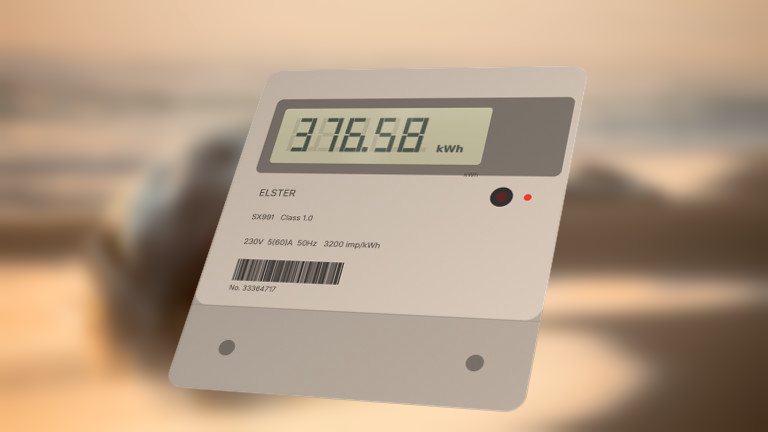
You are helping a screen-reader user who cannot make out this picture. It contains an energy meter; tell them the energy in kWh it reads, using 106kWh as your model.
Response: 376.58kWh
